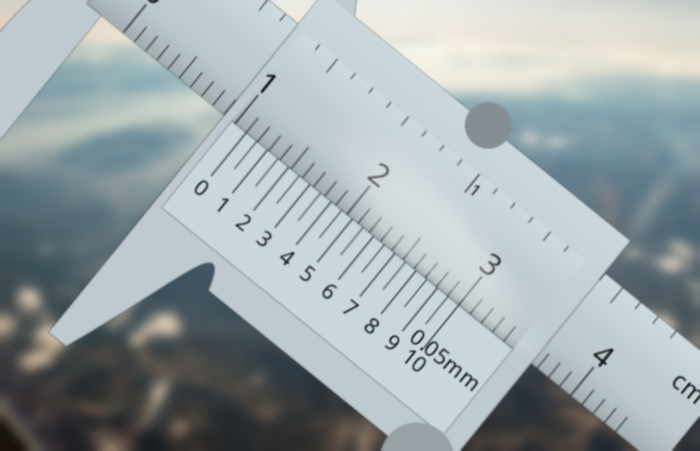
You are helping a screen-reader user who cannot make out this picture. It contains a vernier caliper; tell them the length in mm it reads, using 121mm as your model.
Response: 11.0mm
